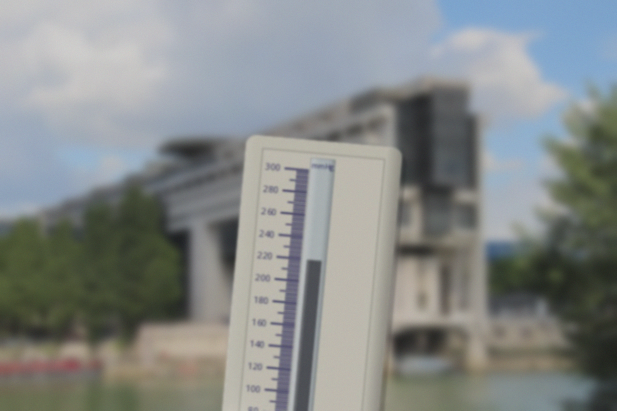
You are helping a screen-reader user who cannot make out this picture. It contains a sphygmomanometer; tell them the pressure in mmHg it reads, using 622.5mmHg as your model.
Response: 220mmHg
